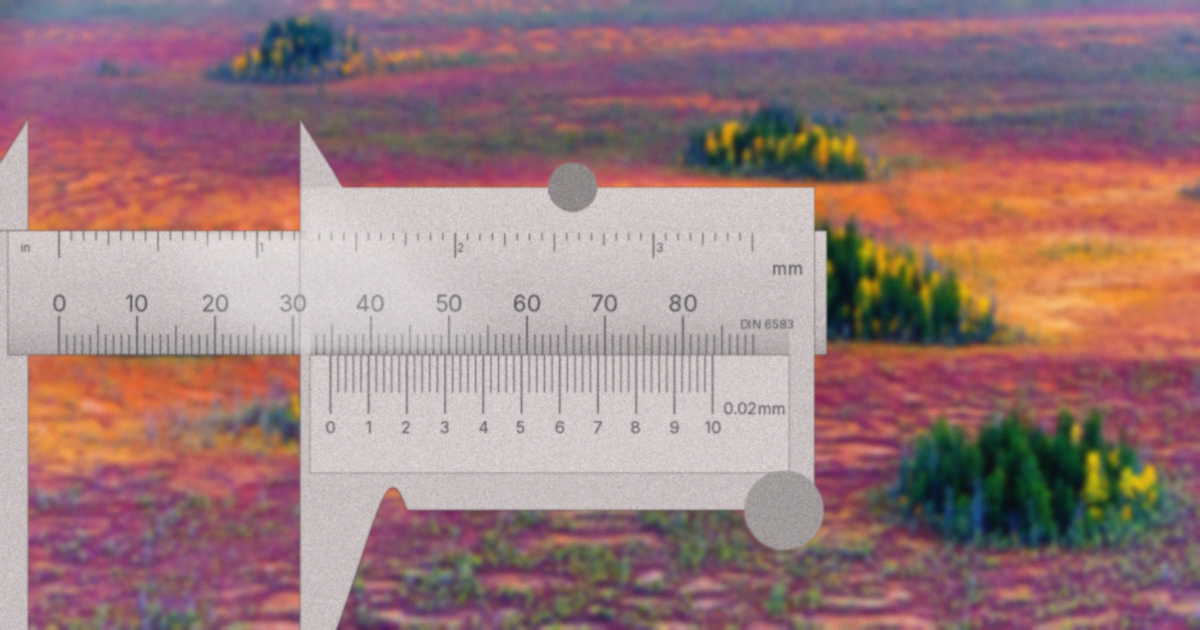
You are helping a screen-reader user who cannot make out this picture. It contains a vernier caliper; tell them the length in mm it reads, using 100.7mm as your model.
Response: 34.8mm
